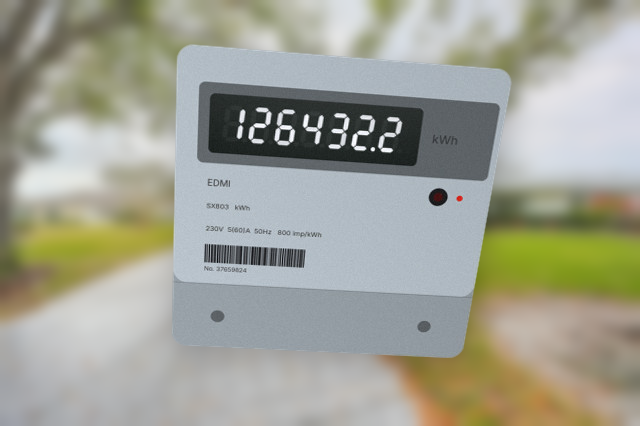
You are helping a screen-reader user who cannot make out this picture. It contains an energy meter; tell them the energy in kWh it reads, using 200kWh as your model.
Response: 126432.2kWh
